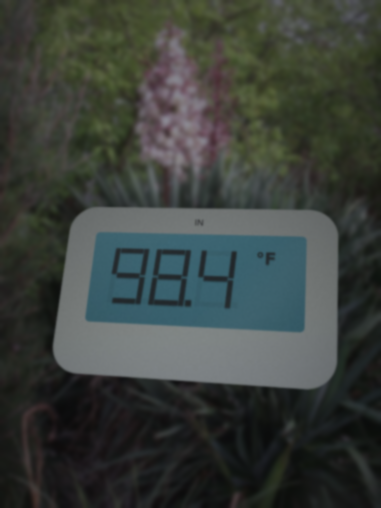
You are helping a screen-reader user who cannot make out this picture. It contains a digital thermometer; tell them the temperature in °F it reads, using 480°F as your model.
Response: 98.4°F
